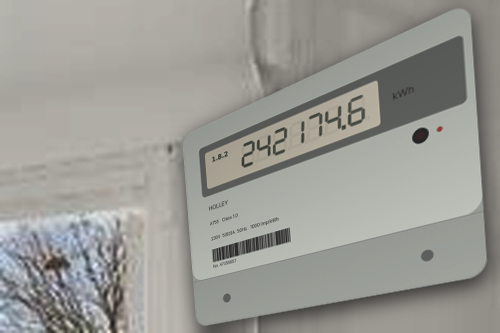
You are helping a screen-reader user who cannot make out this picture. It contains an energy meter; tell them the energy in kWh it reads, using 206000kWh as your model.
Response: 242174.6kWh
